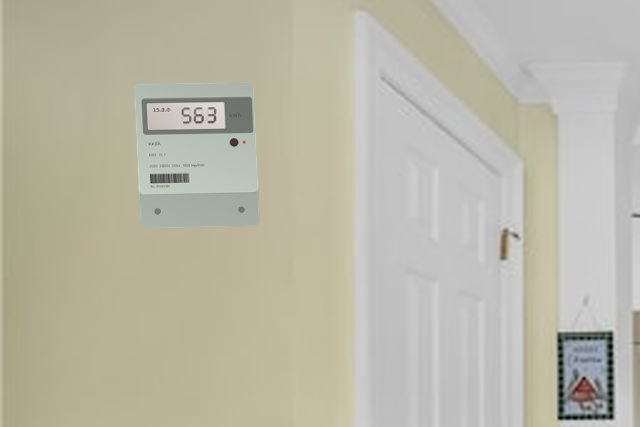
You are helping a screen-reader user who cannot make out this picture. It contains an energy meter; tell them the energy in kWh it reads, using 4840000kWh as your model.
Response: 563kWh
